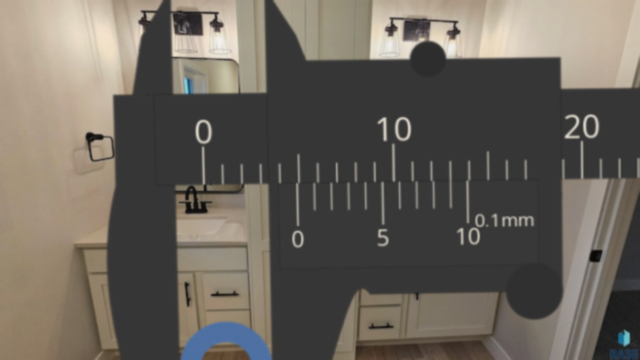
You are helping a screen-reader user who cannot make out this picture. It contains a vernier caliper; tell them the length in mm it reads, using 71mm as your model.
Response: 4.9mm
